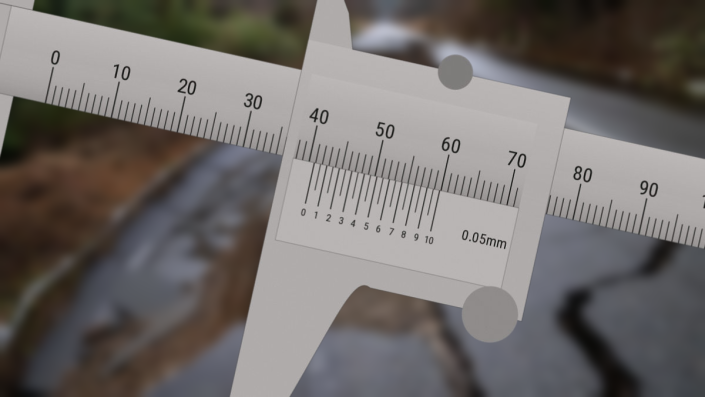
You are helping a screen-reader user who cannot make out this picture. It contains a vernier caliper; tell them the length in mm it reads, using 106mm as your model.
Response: 40.8mm
